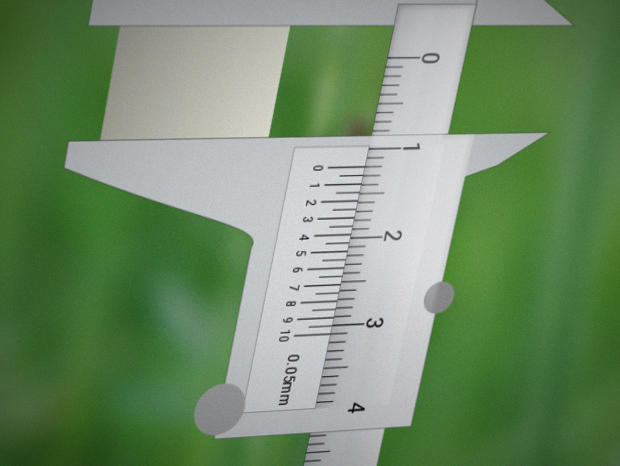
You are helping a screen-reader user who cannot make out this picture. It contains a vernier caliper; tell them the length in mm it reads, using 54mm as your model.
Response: 12.0mm
